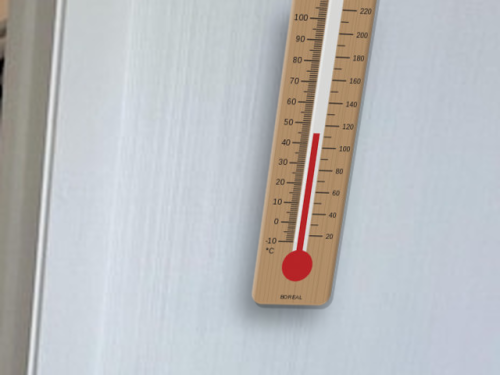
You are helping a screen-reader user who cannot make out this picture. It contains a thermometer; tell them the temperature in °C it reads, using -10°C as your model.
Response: 45°C
